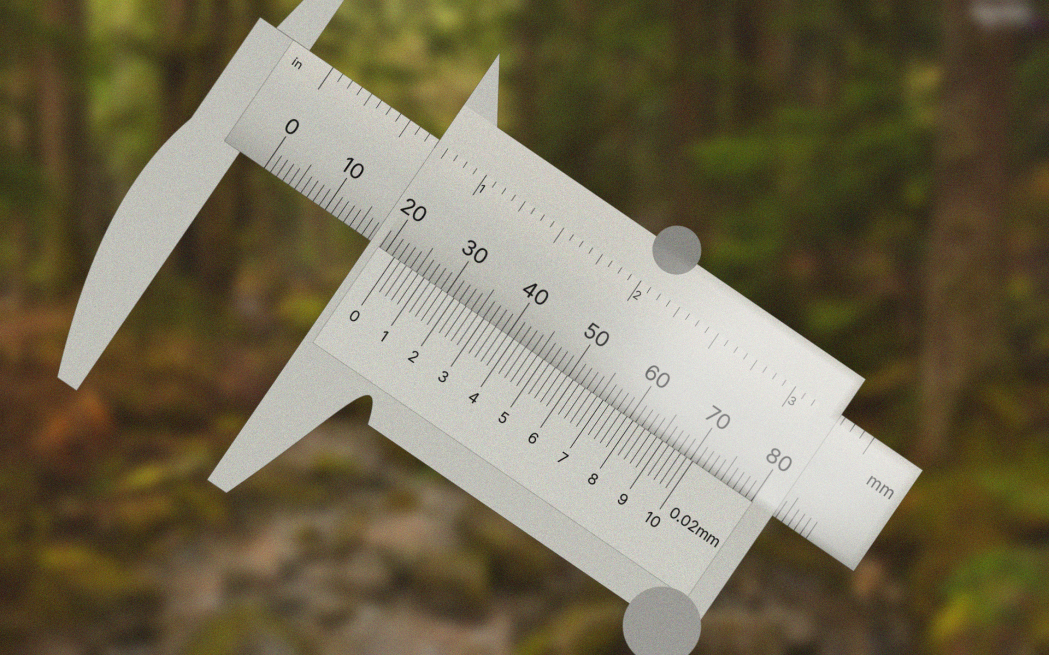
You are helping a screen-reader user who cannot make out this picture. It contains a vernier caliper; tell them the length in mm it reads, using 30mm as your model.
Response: 21.4mm
